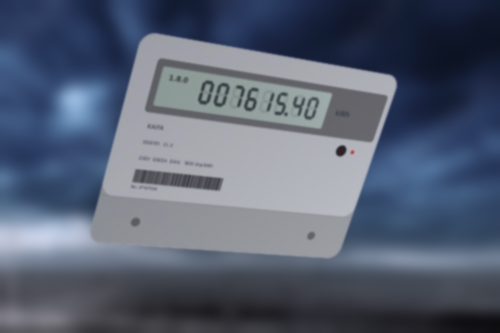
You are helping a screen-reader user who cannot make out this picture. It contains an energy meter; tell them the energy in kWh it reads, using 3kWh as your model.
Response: 7615.40kWh
